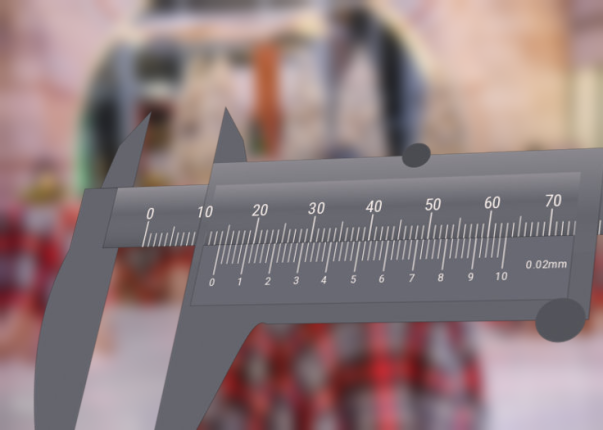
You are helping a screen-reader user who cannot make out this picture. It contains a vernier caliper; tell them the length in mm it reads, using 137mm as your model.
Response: 14.0mm
